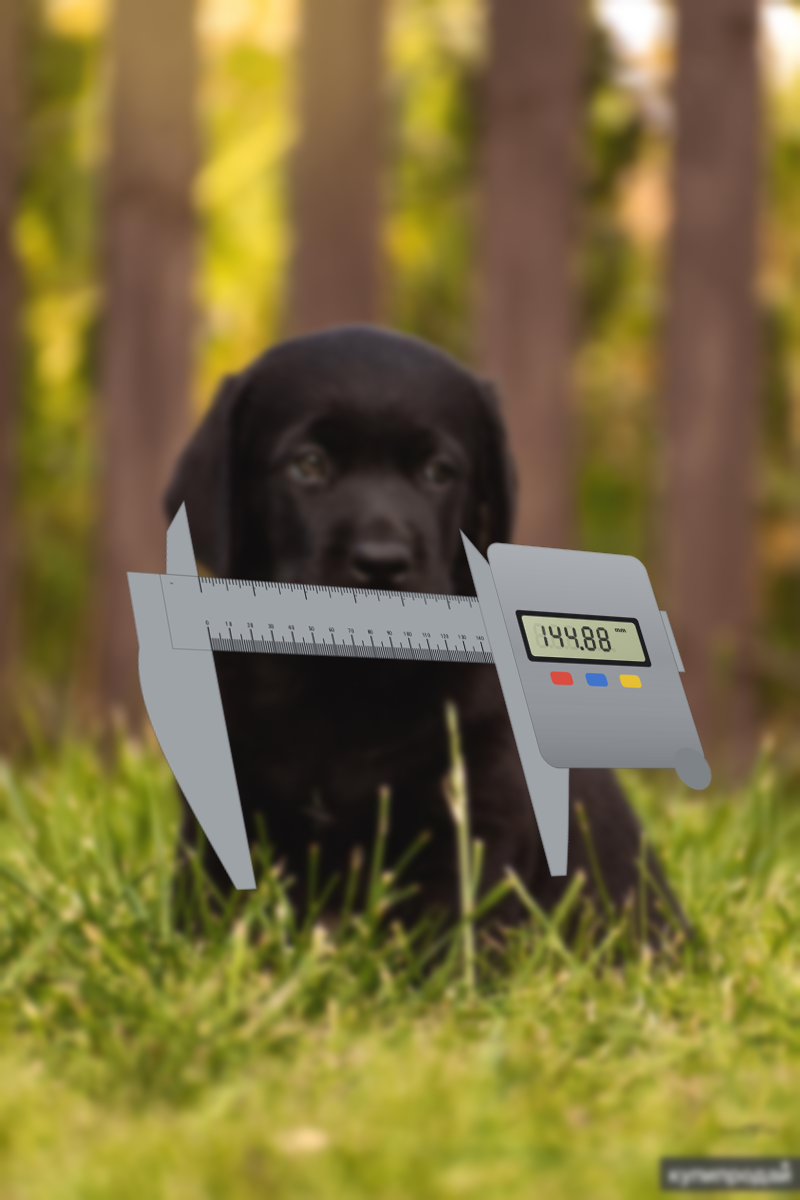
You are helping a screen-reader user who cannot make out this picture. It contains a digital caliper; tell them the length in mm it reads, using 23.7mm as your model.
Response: 144.88mm
